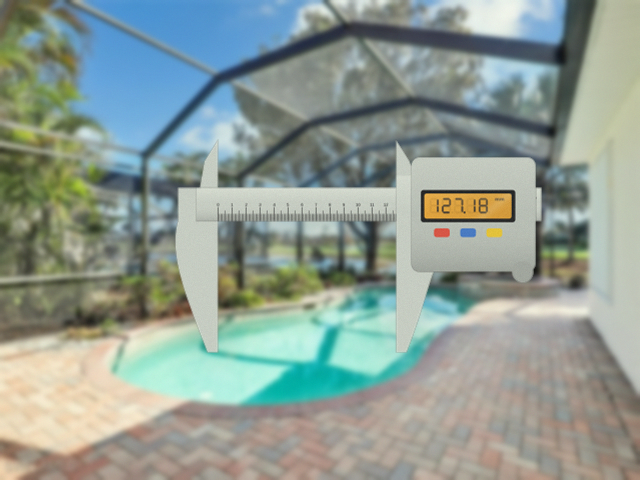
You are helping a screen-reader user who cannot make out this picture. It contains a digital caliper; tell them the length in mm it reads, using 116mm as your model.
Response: 127.18mm
